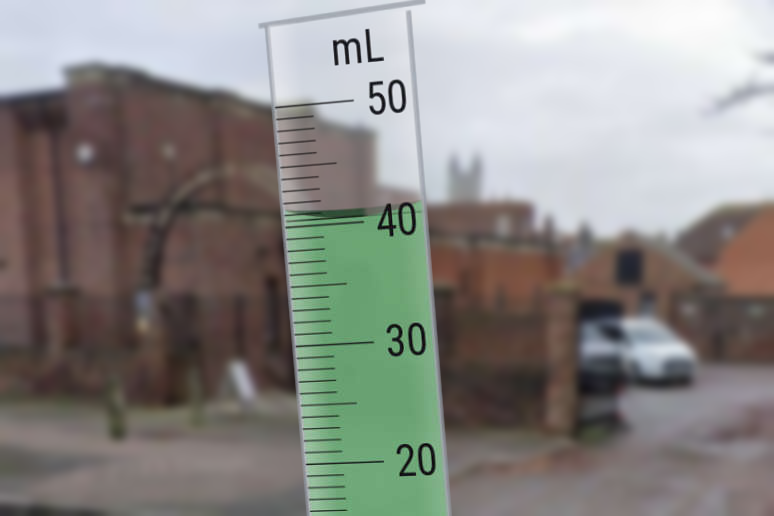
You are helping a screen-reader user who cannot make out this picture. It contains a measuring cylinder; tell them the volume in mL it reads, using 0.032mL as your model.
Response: 40.5mL
